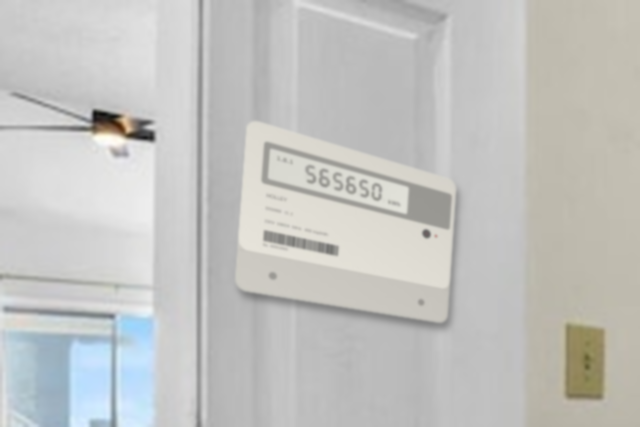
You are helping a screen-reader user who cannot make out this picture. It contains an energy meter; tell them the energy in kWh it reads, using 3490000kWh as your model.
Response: 565650kWh
